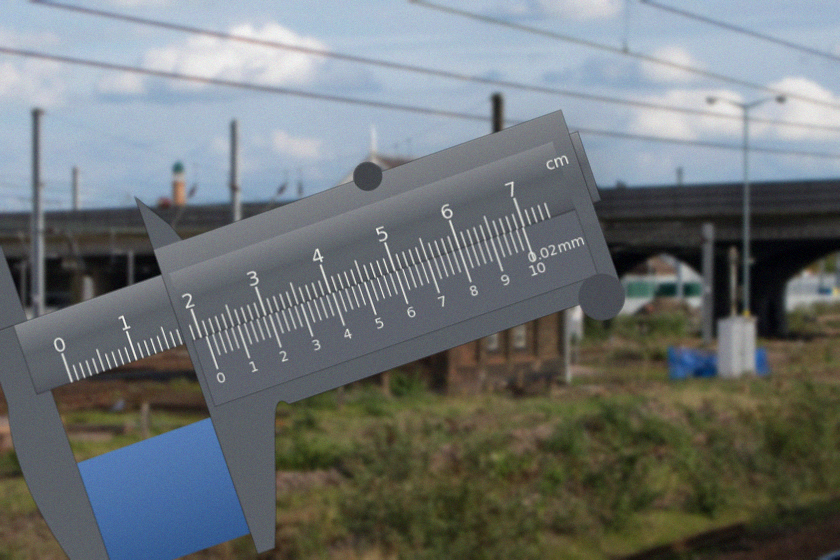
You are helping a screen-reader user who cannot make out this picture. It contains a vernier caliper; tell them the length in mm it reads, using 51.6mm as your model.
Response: 20.8mm
